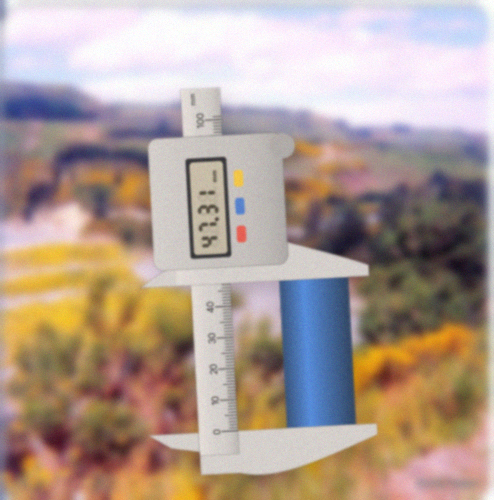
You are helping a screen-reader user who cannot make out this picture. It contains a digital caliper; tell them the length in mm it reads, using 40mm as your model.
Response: 47.31mm
